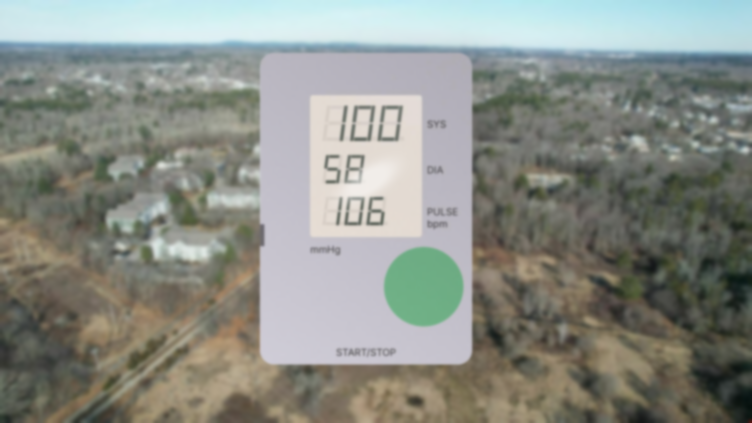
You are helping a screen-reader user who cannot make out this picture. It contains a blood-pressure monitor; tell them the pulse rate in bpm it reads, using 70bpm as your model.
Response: 106bpm
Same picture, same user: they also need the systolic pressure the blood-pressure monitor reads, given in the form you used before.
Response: 100mmHg
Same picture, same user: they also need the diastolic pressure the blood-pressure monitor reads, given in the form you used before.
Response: 58mmHg
